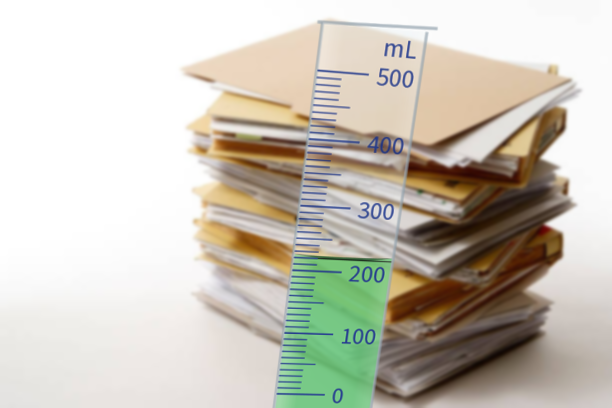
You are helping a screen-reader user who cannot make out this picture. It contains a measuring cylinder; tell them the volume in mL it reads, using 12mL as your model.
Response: 220mL
